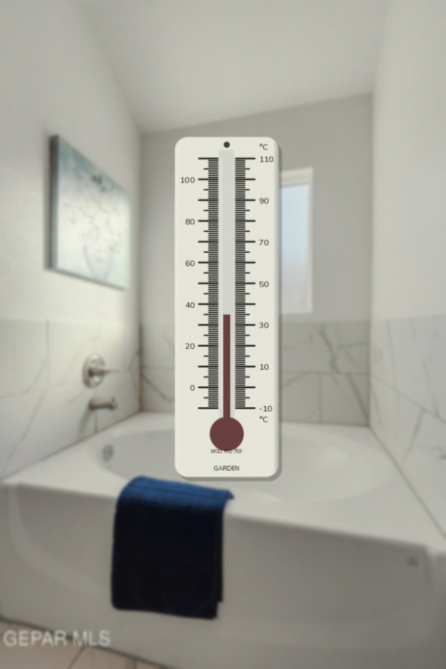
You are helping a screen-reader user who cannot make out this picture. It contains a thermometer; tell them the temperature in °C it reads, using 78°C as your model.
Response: 35°C
